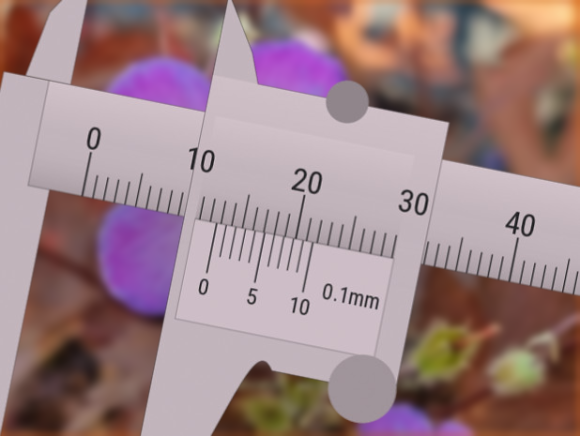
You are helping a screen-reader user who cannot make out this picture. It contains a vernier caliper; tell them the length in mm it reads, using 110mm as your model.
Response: 12.6mm
